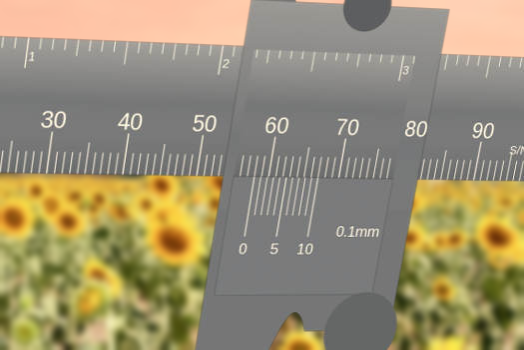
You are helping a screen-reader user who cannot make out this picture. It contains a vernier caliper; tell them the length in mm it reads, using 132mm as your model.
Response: 58.0mm
